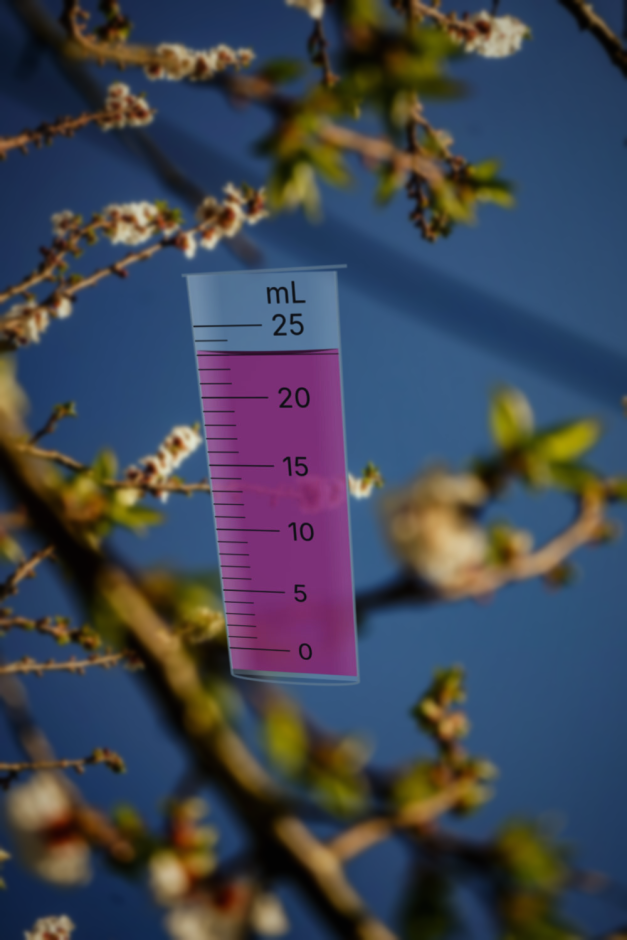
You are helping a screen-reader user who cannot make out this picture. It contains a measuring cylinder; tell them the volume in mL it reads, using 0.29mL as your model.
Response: 23mL
